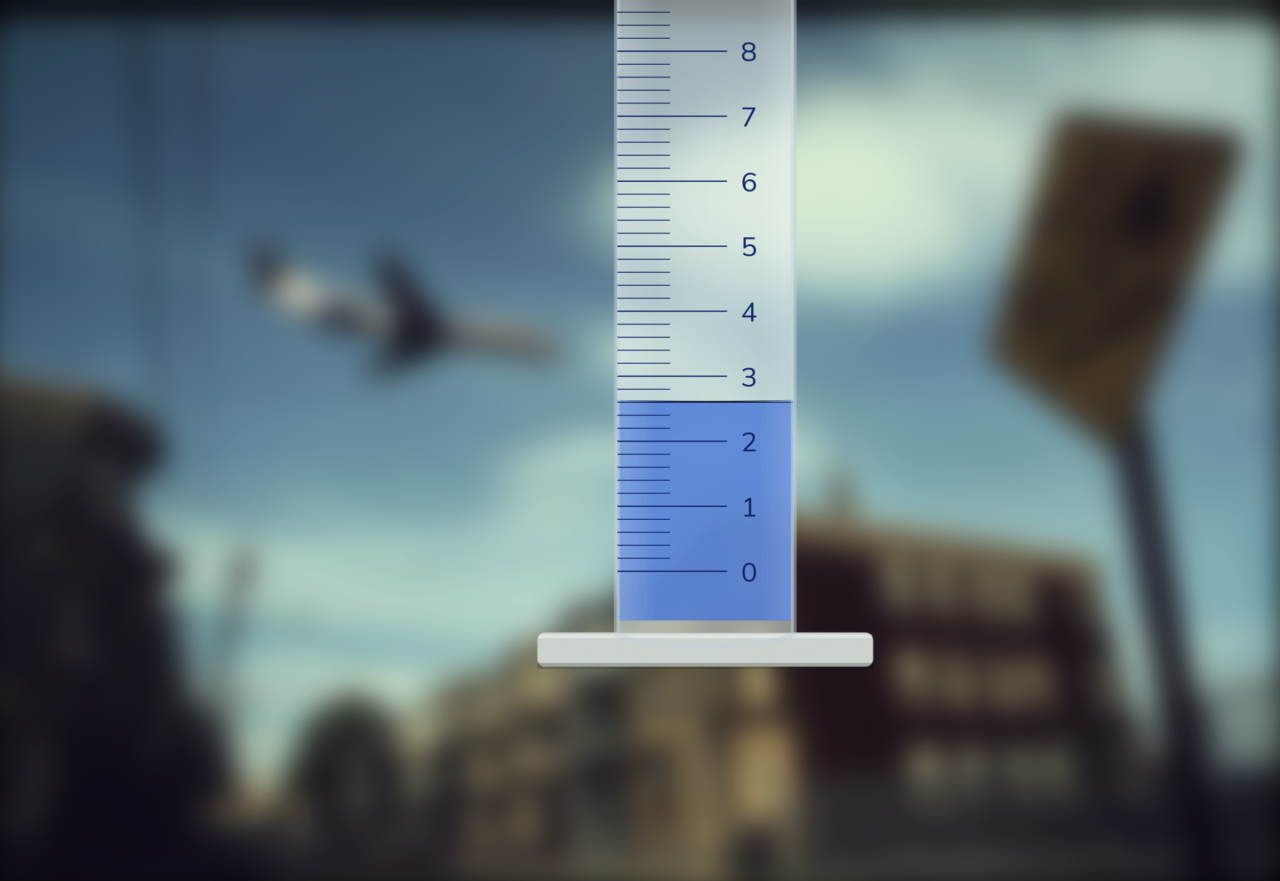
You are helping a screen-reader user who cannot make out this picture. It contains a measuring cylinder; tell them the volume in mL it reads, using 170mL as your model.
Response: 2.6mL
